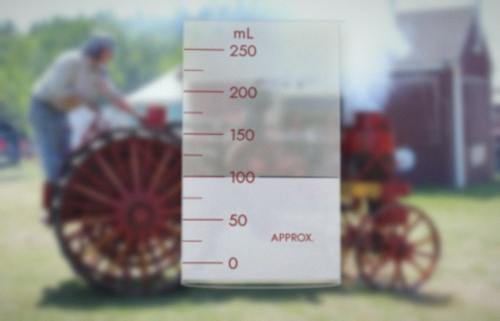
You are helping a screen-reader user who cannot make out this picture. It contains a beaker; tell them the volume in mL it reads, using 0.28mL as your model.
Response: 100mL
